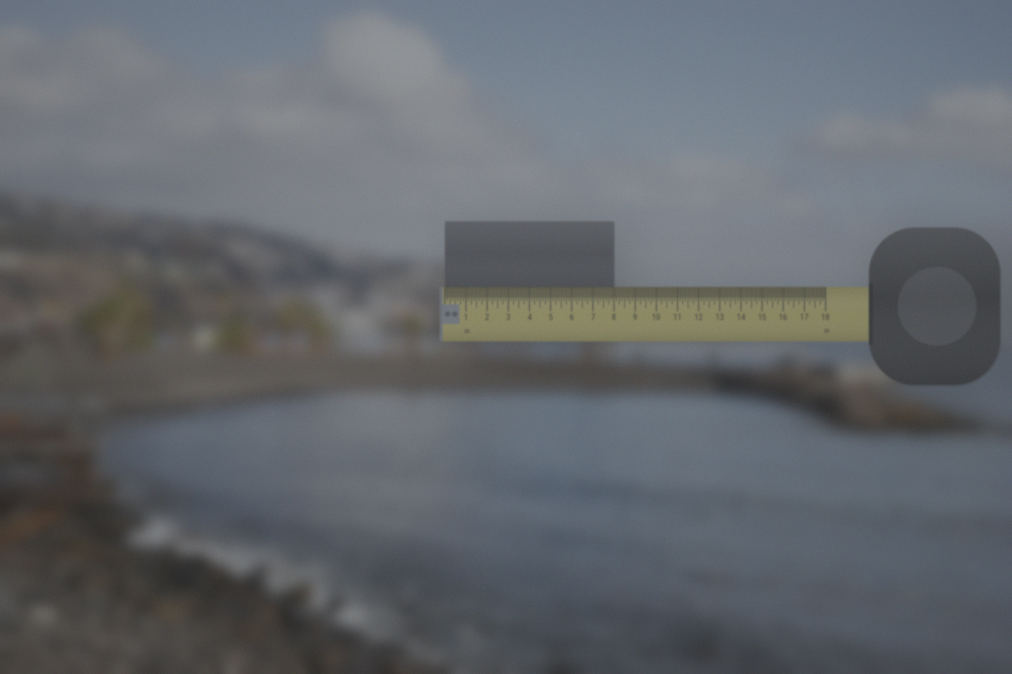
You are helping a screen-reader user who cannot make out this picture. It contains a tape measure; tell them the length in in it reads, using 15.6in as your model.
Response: 8in
